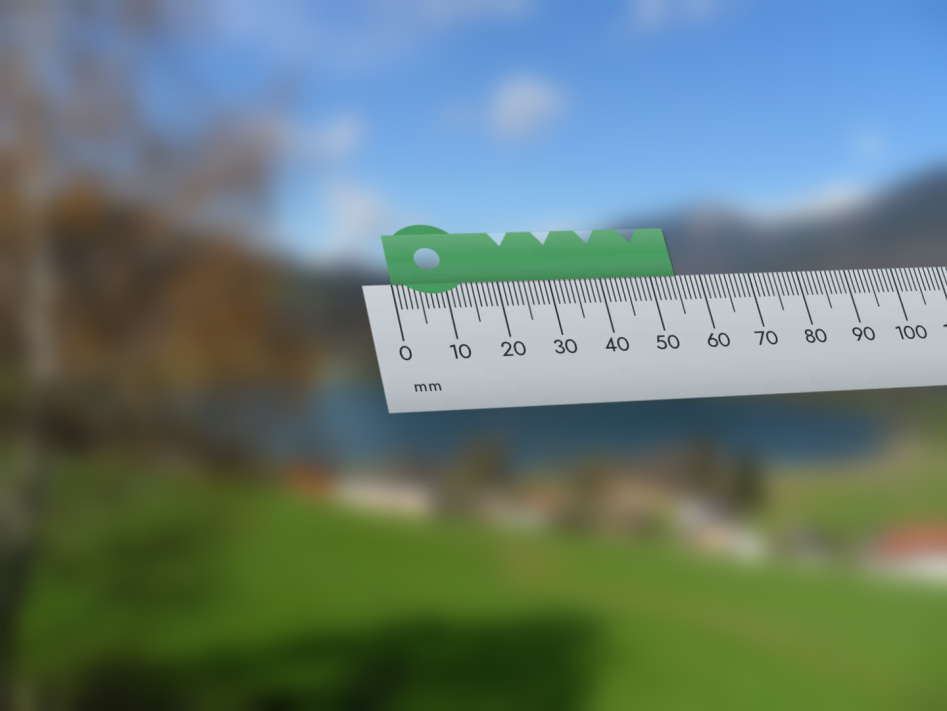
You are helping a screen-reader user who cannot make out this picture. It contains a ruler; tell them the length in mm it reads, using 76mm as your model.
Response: 55mm
